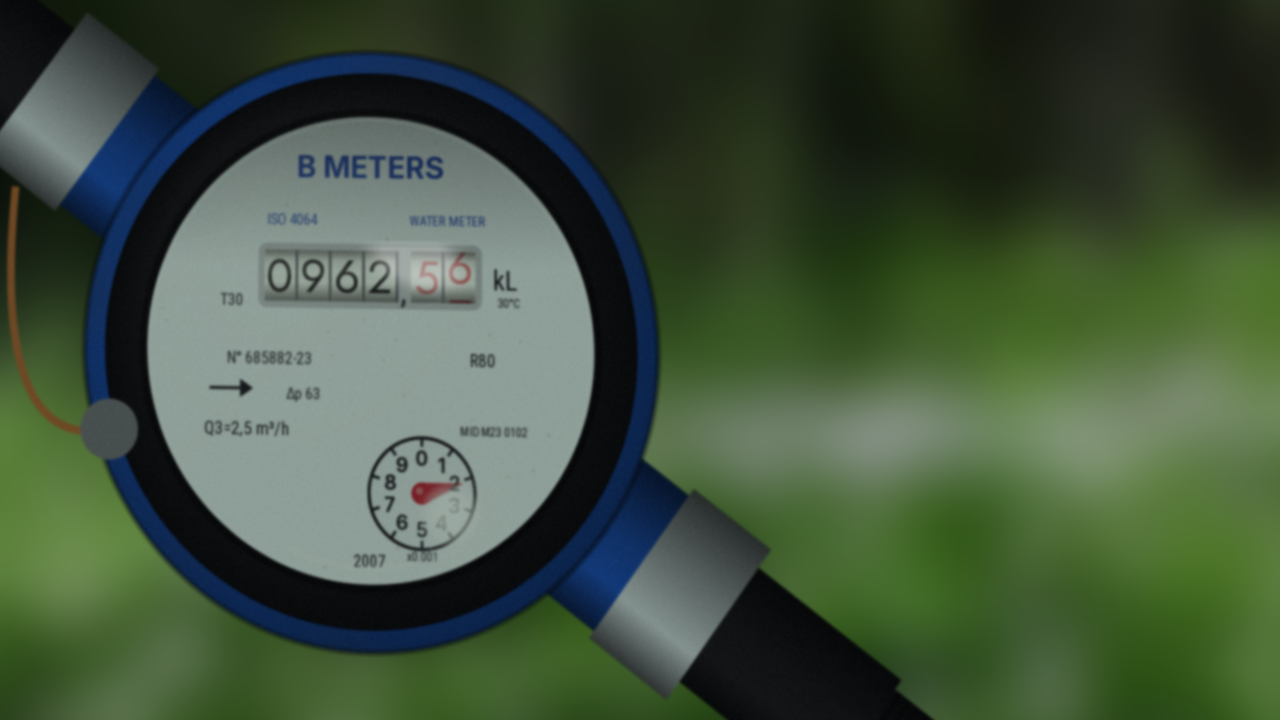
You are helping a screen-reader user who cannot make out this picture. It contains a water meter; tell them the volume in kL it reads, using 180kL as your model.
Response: 962.562kL
